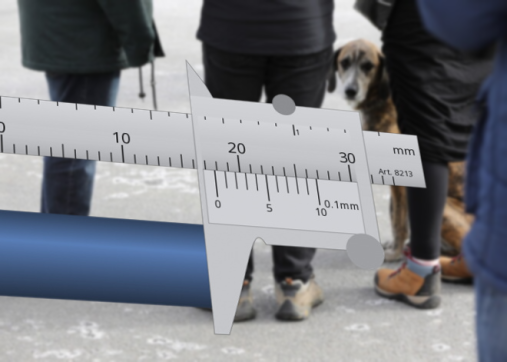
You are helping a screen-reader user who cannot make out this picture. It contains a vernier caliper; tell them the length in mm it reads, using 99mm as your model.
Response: 17.8mm
